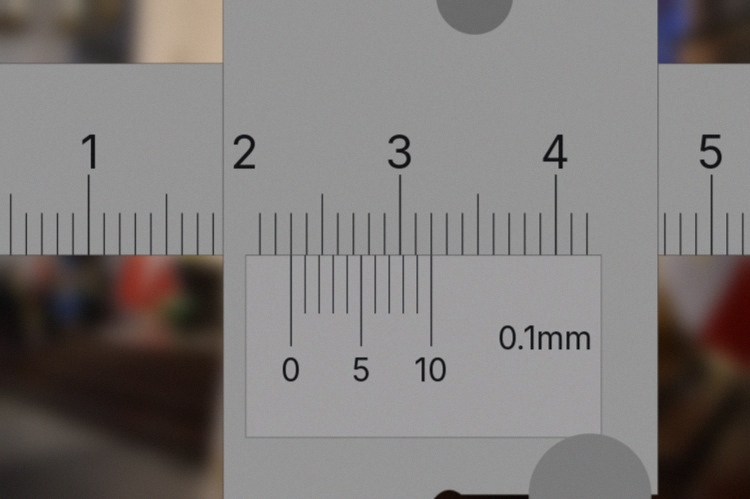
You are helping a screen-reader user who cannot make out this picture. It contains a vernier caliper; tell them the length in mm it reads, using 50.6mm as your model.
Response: 23.0mm
